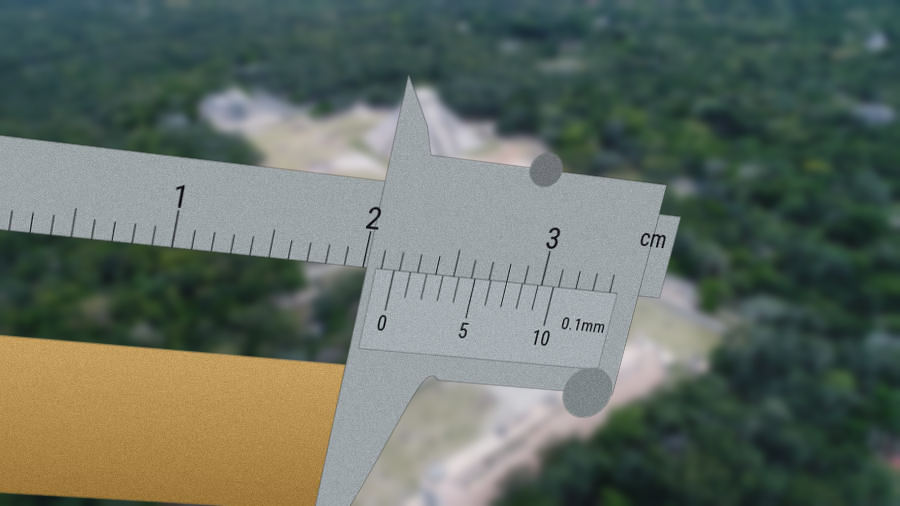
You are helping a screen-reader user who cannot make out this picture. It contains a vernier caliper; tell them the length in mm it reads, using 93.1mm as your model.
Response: 21.7mm
